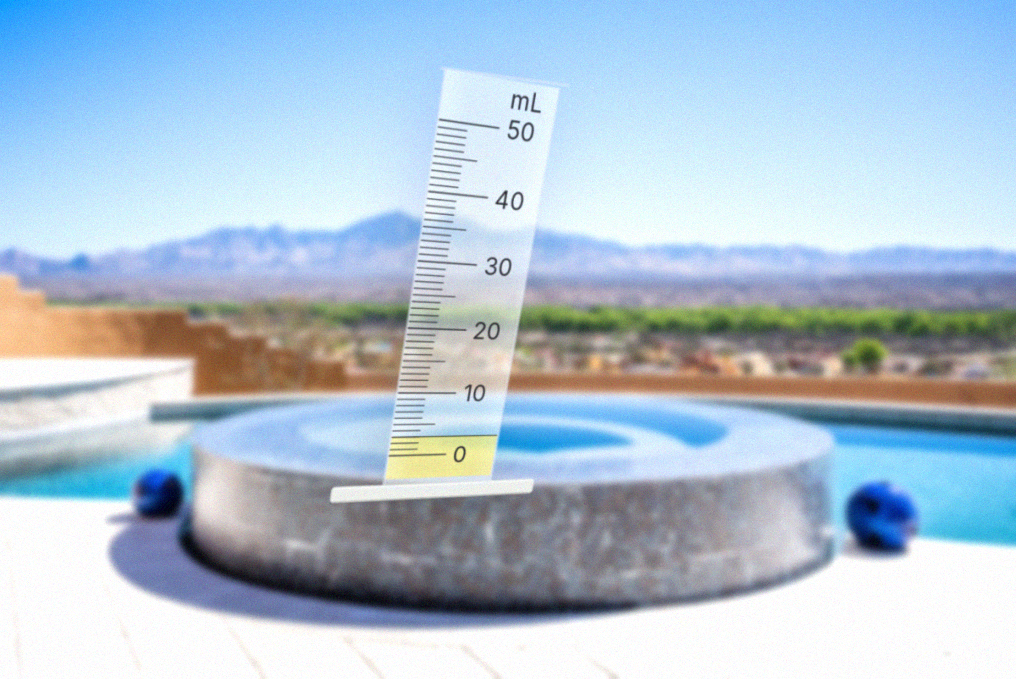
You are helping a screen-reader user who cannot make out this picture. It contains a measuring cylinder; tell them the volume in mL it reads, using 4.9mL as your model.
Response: 3mL
